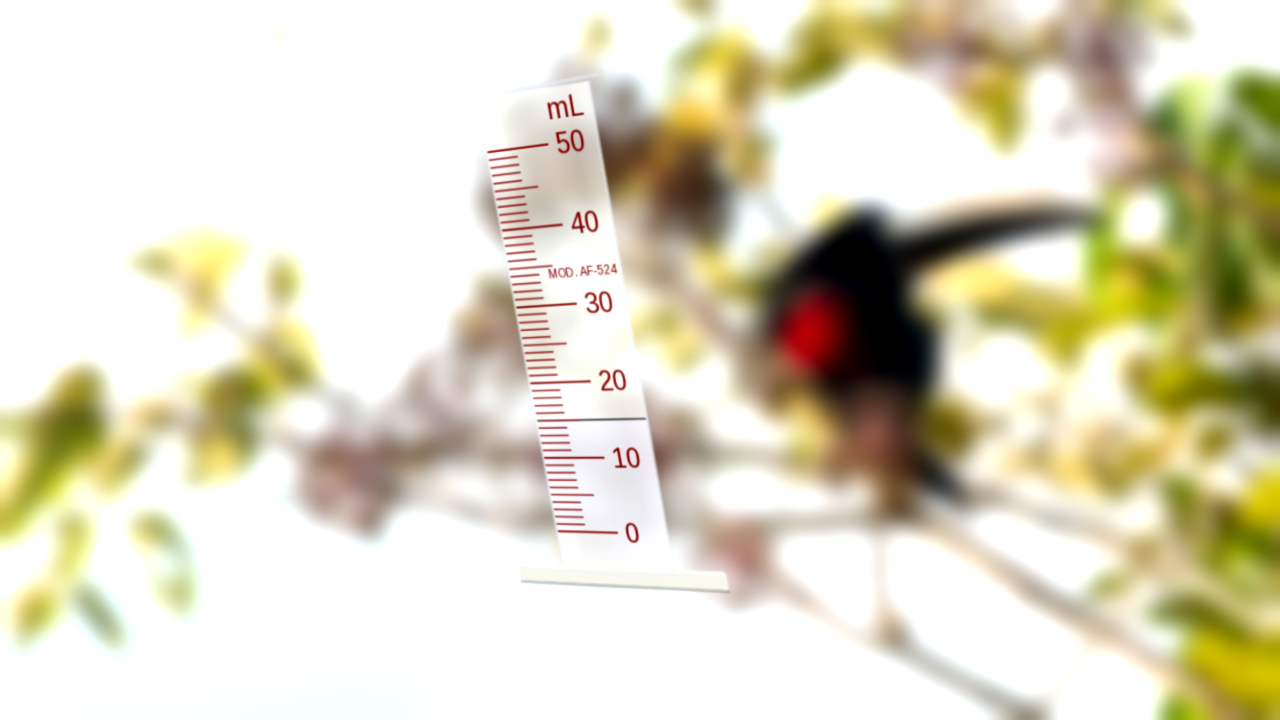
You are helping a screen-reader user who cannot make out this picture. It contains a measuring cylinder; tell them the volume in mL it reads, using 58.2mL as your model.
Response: 15mL
